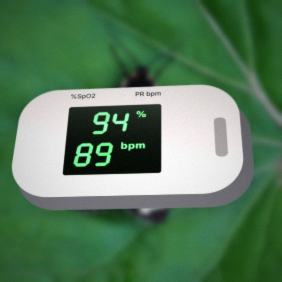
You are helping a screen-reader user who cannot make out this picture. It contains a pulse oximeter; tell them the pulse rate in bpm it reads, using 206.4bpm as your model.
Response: 89bpm
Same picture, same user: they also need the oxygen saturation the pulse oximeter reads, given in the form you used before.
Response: 94%
